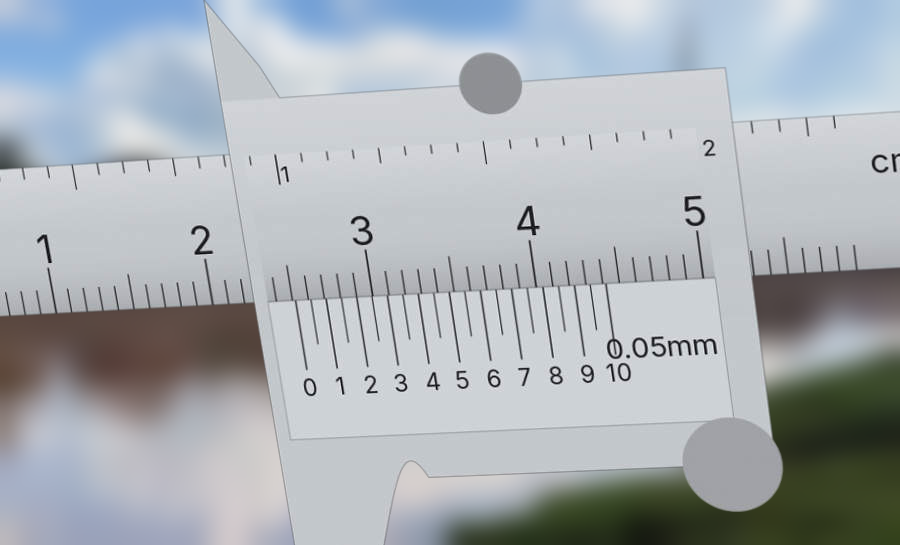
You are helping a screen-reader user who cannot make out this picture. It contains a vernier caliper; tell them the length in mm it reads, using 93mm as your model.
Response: 25.2mm
